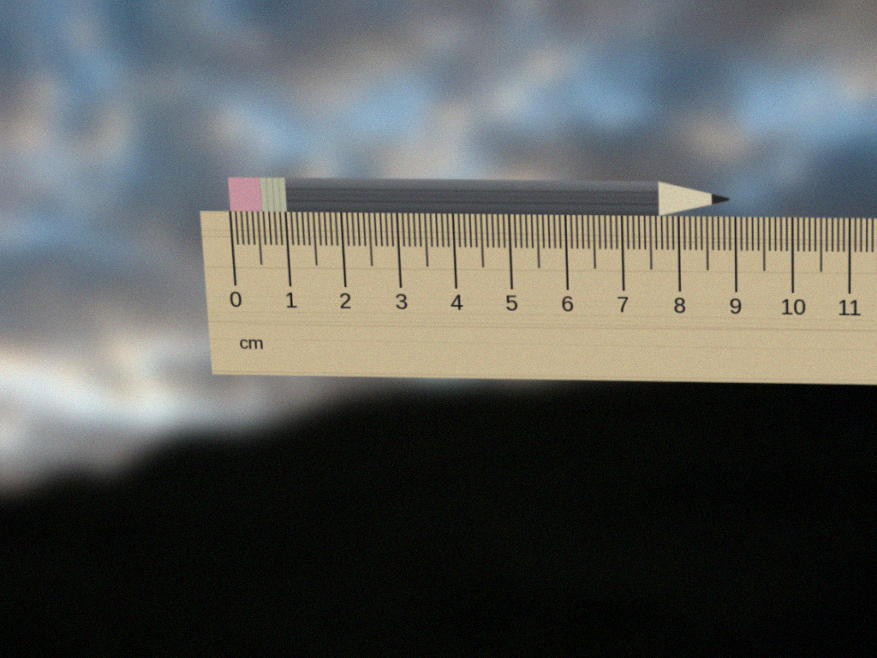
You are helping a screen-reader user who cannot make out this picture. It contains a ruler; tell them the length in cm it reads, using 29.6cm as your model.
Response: 8.9cm
